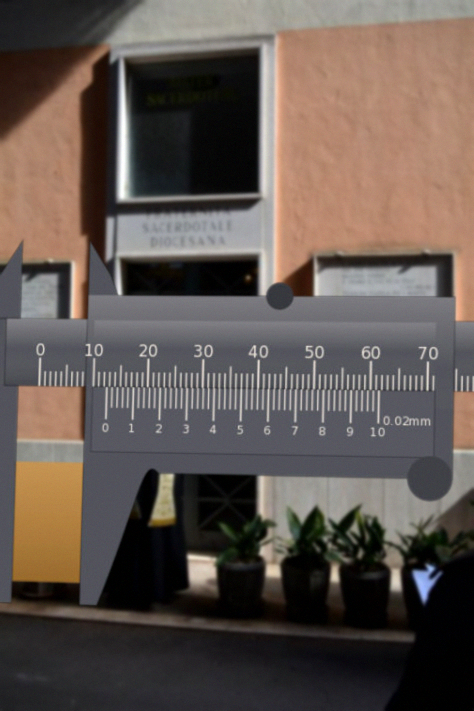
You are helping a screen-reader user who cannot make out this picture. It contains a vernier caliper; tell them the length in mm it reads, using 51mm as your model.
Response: 12.5mm
